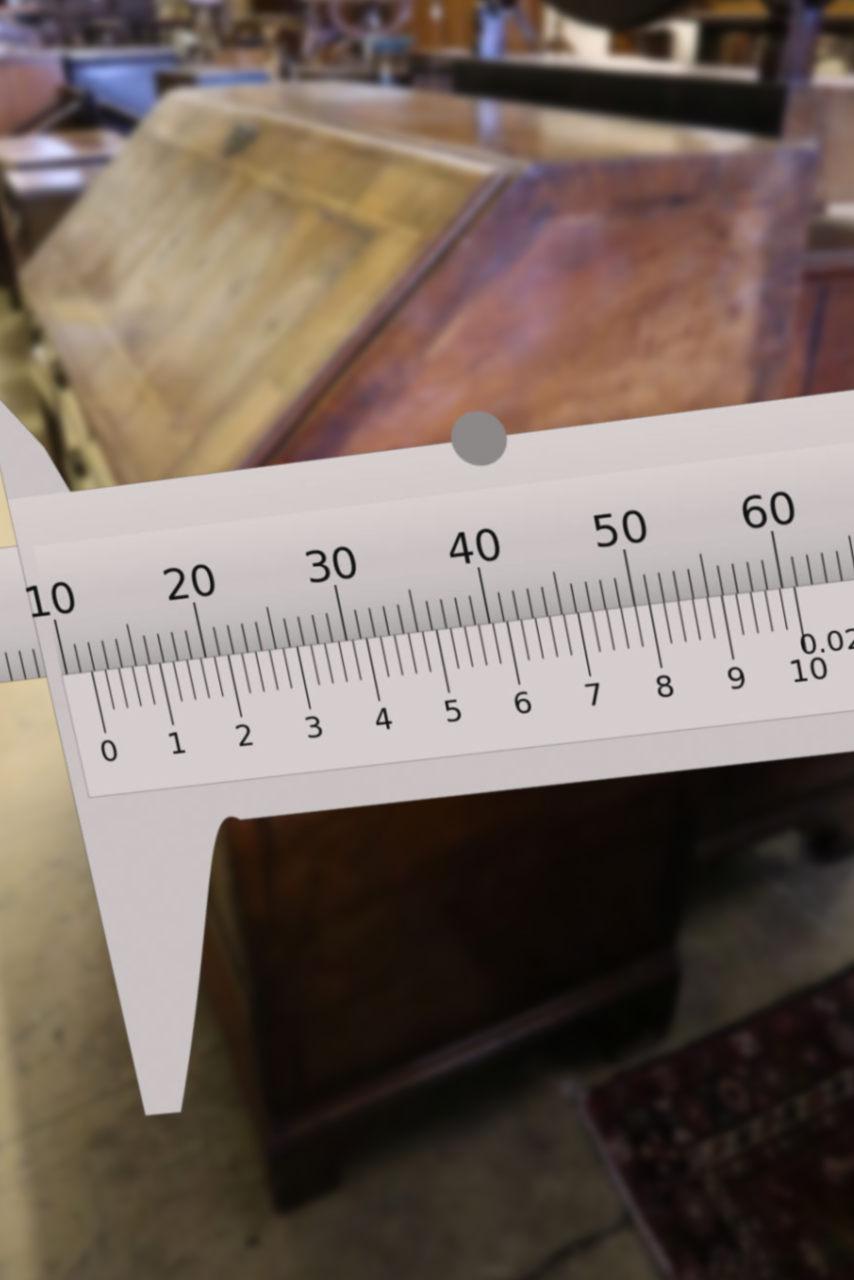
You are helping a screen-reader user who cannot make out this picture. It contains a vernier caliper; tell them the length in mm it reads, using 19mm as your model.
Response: 11.8mm
